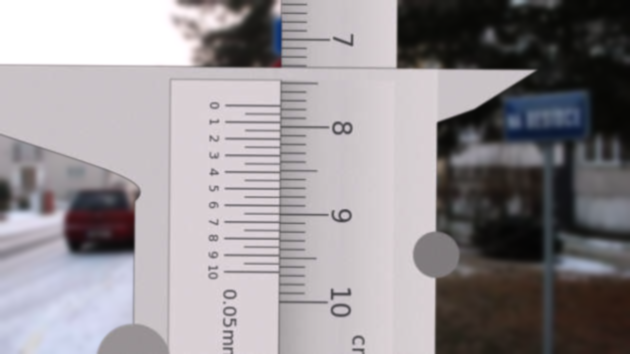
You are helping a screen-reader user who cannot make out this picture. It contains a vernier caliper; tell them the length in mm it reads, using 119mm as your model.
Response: 77.6mm
